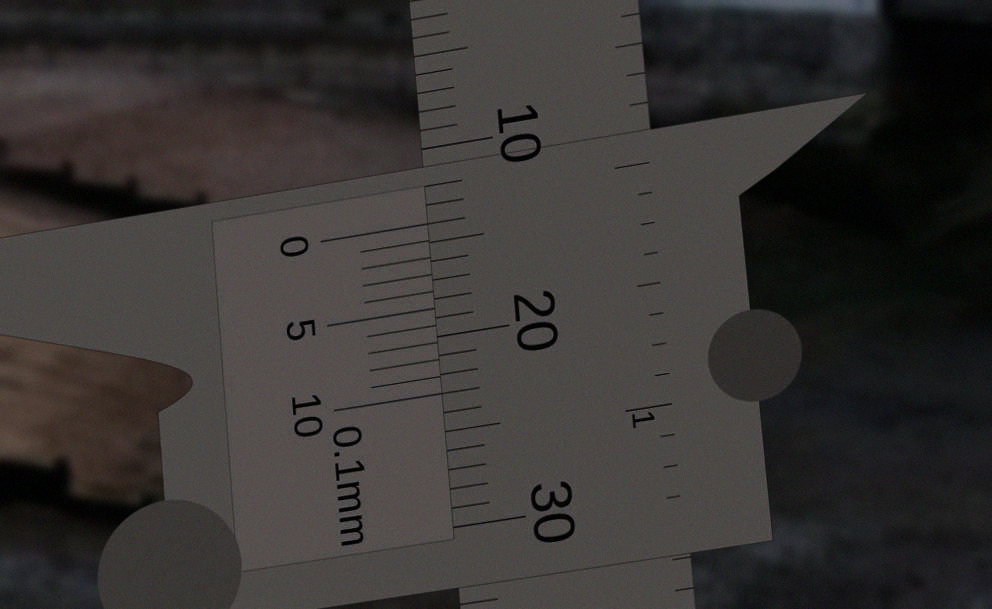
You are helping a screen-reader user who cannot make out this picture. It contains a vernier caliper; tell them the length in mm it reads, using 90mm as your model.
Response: 14.0mm
